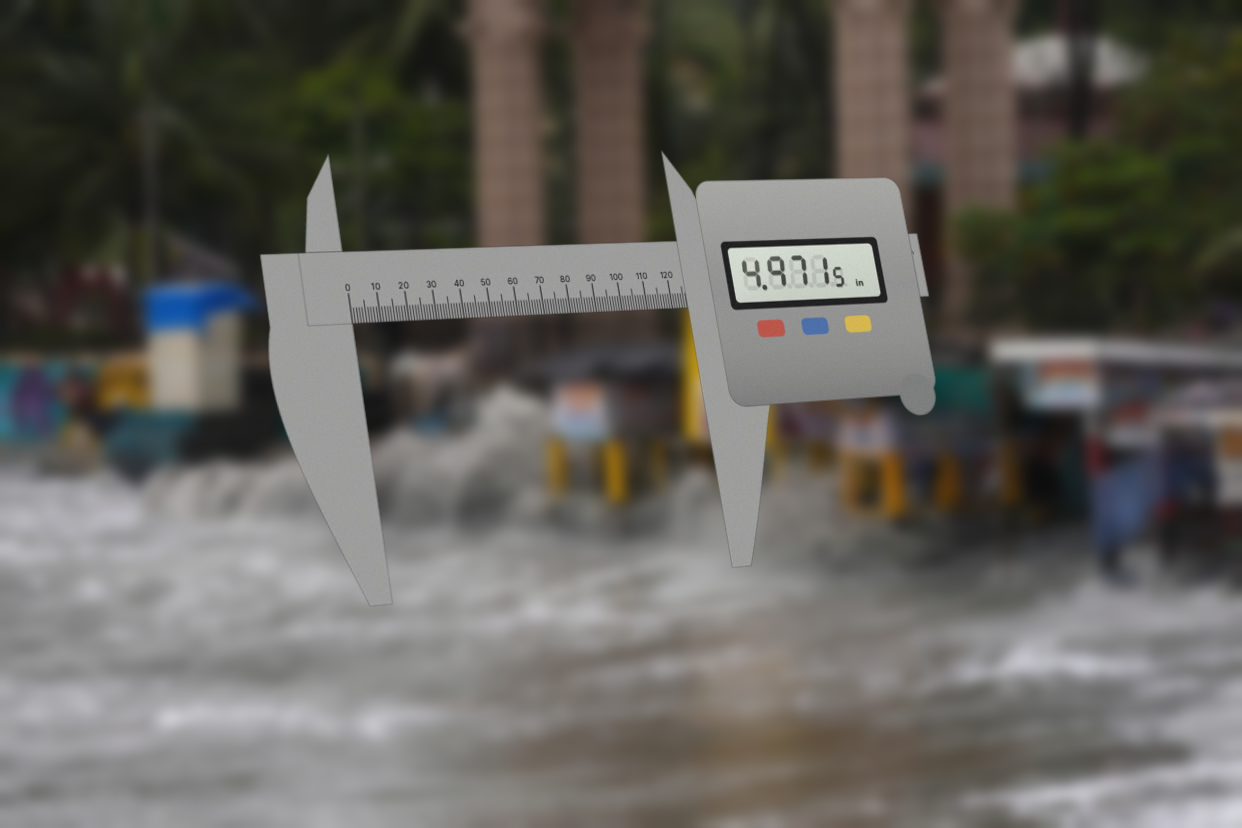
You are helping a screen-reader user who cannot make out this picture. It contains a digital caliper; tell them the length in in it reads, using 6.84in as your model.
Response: 4.9715in
